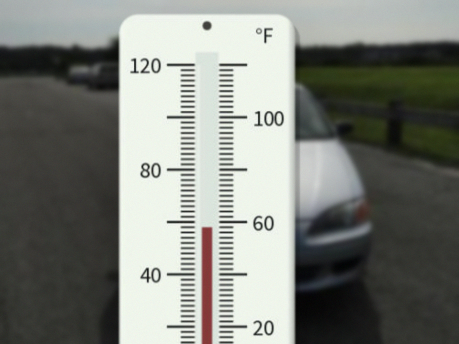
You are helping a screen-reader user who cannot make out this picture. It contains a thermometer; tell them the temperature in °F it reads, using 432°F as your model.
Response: 58°F
